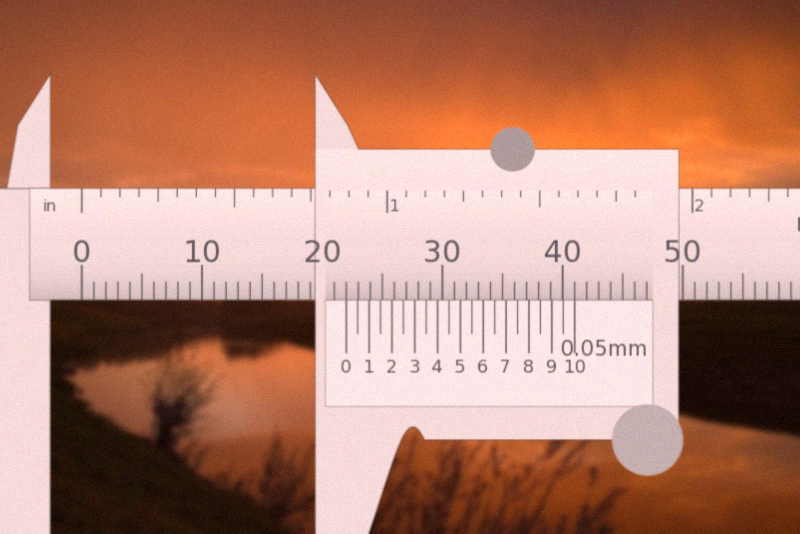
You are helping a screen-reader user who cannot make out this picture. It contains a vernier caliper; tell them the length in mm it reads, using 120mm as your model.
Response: 22.0mm
